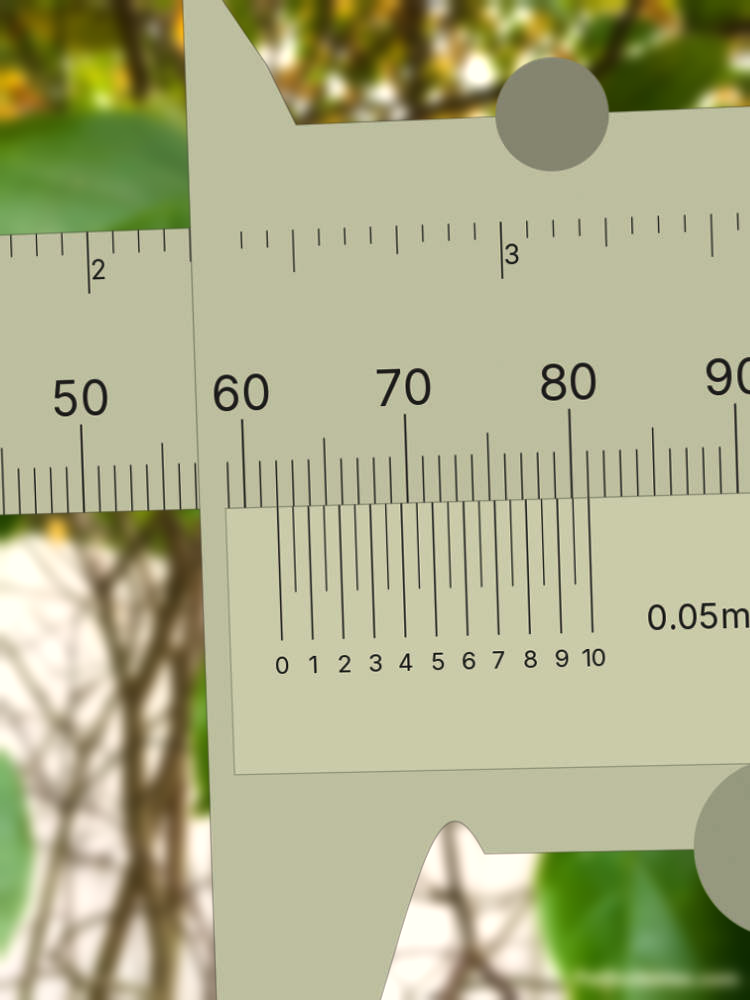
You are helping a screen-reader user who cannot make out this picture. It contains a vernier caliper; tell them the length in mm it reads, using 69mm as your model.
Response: 62.0mm
